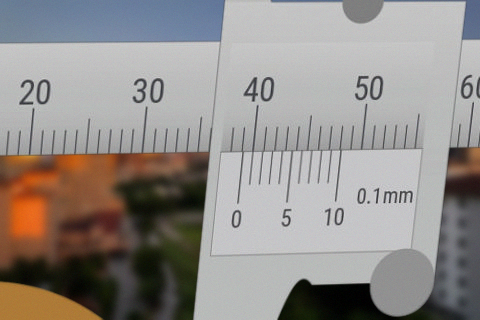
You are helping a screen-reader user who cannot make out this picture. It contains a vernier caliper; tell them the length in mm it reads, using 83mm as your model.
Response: 39.1mm
